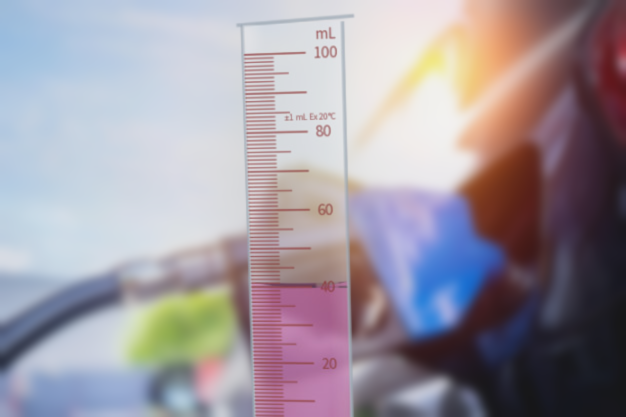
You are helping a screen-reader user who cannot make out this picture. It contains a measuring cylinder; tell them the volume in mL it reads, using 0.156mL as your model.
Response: 40mL
